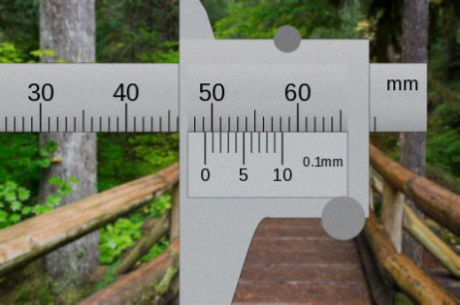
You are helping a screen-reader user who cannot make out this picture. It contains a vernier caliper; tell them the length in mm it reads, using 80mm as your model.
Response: 49.2mm
